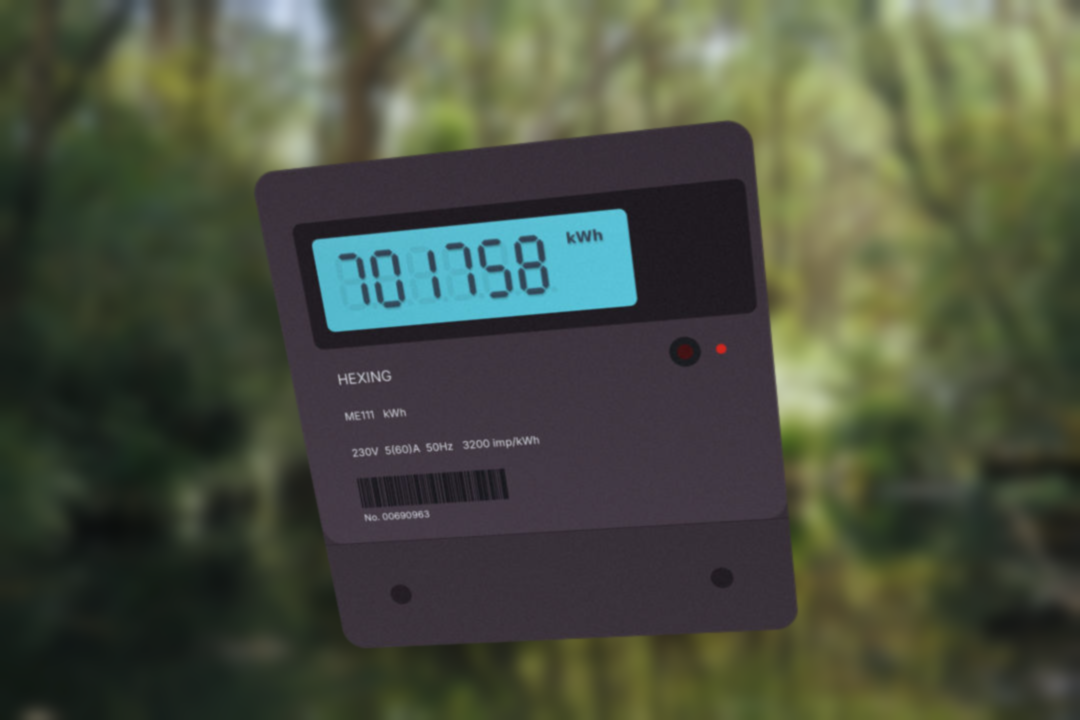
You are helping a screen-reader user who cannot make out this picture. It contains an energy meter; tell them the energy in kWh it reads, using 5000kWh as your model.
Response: 701758kWh
